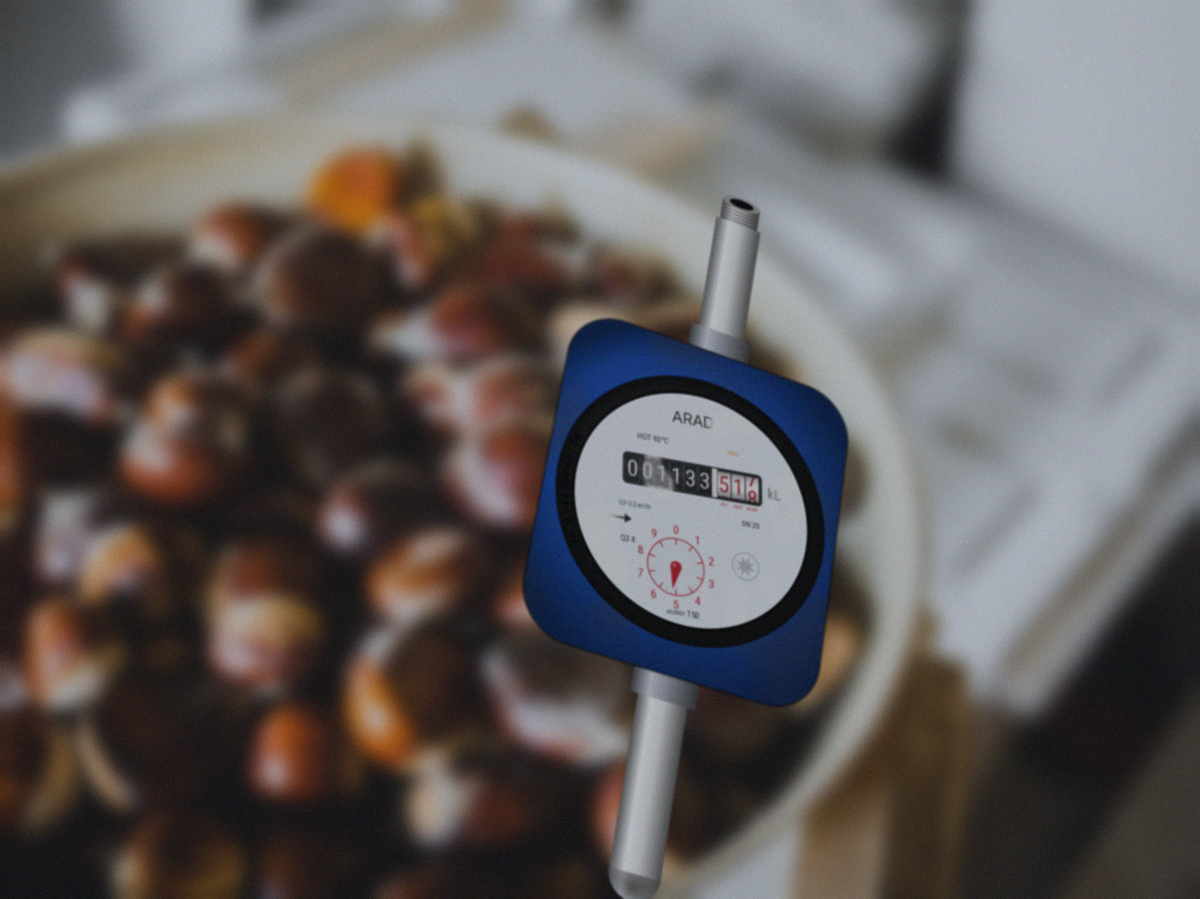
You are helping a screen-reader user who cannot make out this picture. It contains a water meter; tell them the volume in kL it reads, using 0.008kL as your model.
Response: 1133.5175kL
